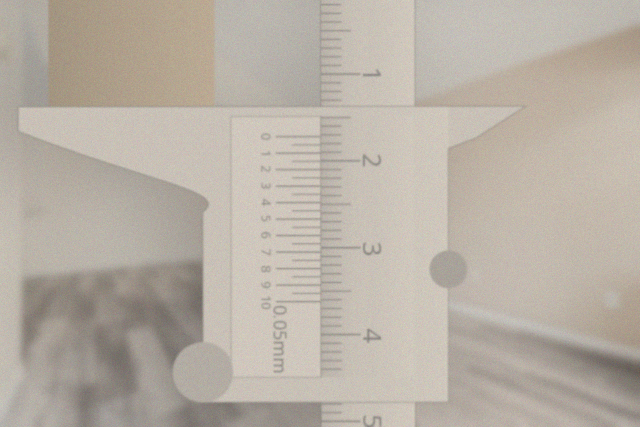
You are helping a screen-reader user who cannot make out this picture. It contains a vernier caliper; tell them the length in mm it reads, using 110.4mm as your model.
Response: 17.2mm
